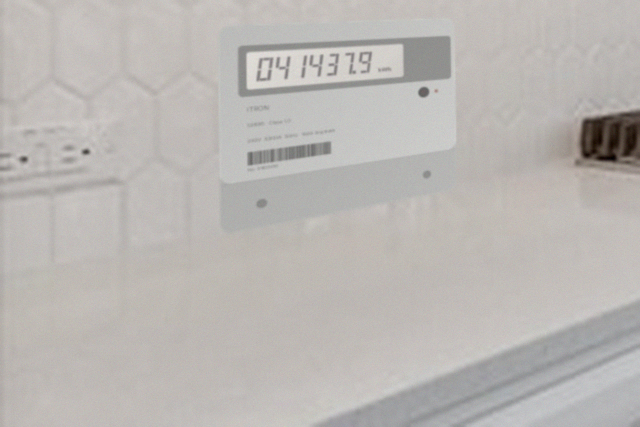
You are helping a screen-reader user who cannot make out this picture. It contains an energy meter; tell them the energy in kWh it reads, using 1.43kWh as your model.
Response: 41437.9kWh
